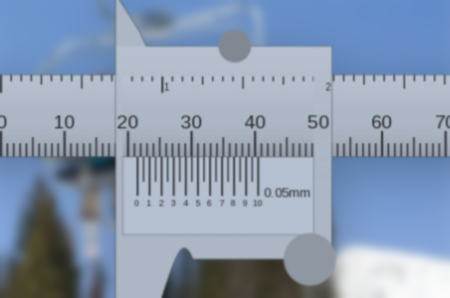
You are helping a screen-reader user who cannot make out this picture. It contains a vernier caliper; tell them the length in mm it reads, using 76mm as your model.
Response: 21.5mm
